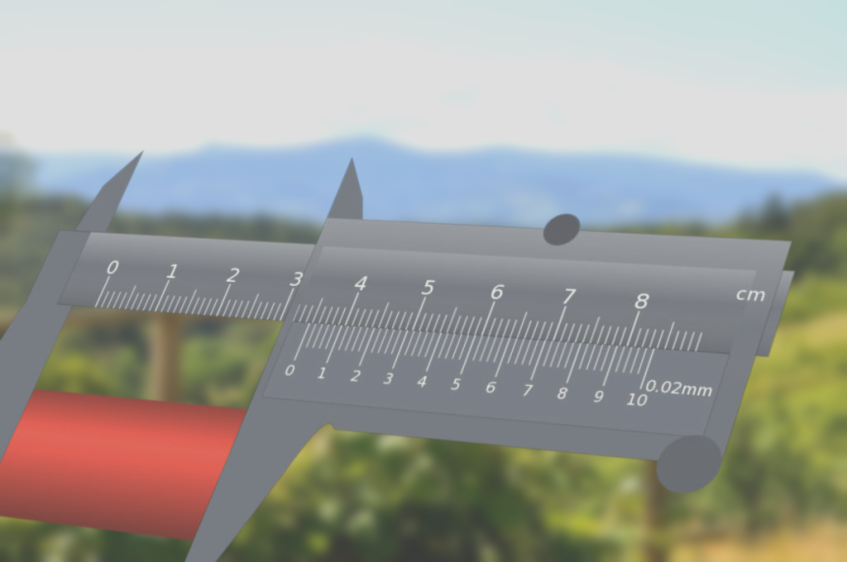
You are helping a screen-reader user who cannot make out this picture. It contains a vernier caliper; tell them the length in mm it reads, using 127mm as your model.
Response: 34.6mm
